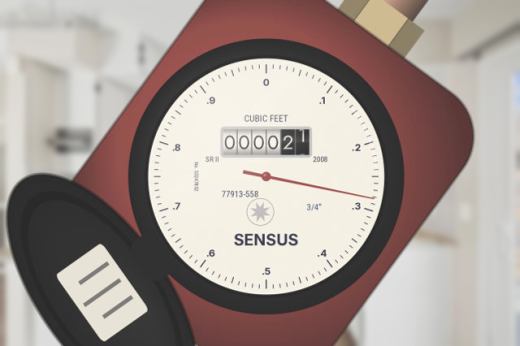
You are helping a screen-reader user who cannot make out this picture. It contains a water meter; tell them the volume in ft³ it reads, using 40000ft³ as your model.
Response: 21.28ft³
